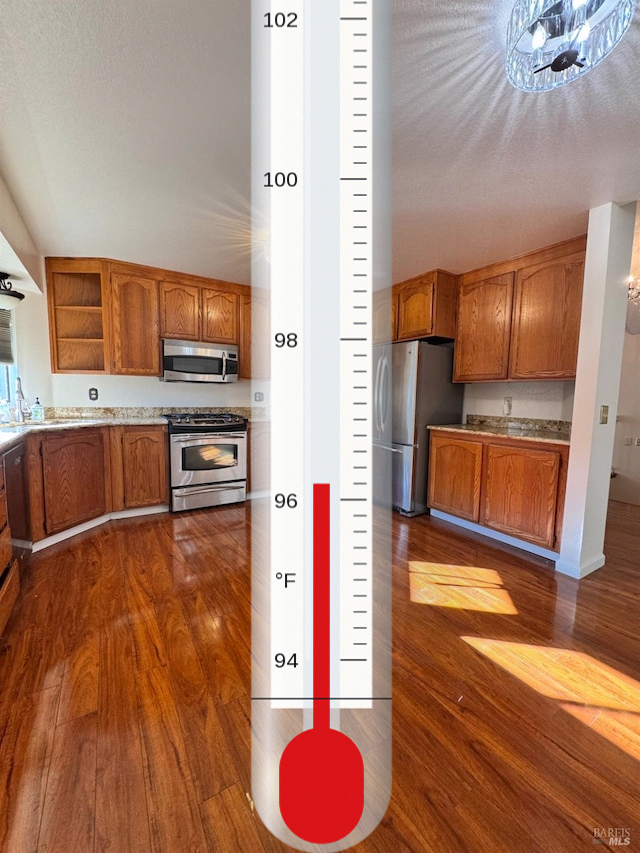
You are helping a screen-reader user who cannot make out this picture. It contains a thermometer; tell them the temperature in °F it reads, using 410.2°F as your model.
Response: 96.2°F
